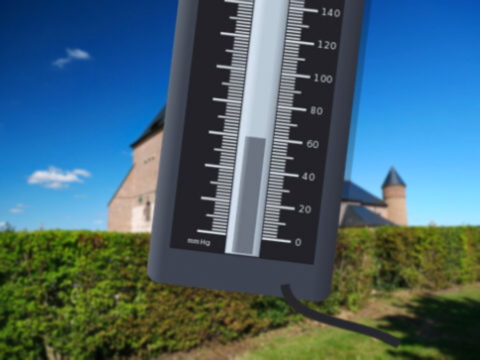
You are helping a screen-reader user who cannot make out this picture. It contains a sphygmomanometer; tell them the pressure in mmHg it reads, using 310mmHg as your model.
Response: 60mmHg
